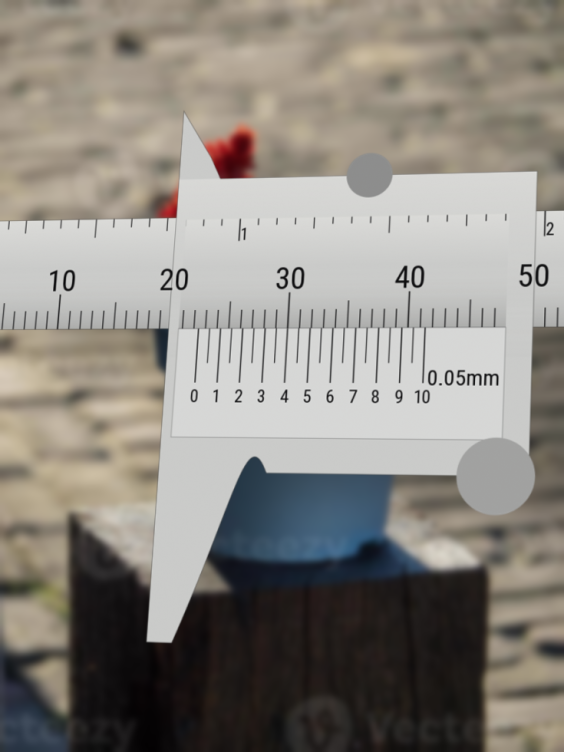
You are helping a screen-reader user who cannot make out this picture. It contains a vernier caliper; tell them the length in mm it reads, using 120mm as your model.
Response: 22.4mm
